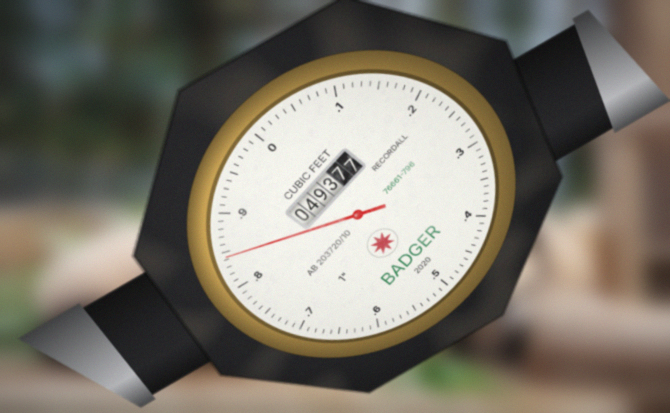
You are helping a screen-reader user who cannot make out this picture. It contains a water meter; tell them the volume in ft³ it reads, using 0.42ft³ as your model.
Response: 49376.84ft³
